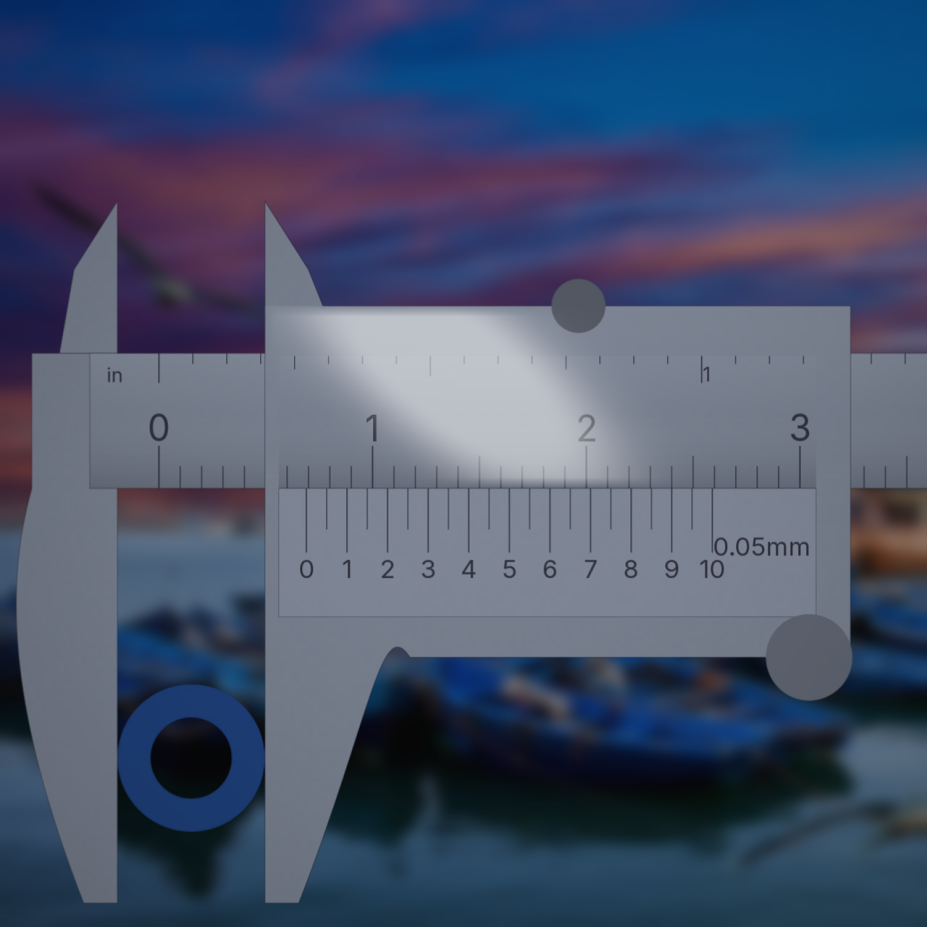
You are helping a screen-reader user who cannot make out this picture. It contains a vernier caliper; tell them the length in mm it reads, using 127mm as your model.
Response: 6.90mm
